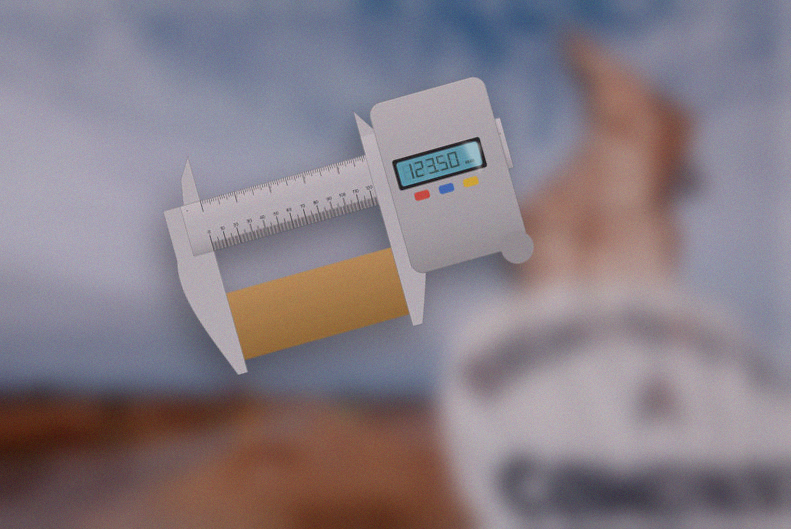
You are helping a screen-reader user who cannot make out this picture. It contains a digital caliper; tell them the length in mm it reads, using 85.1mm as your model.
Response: 123.50mm
